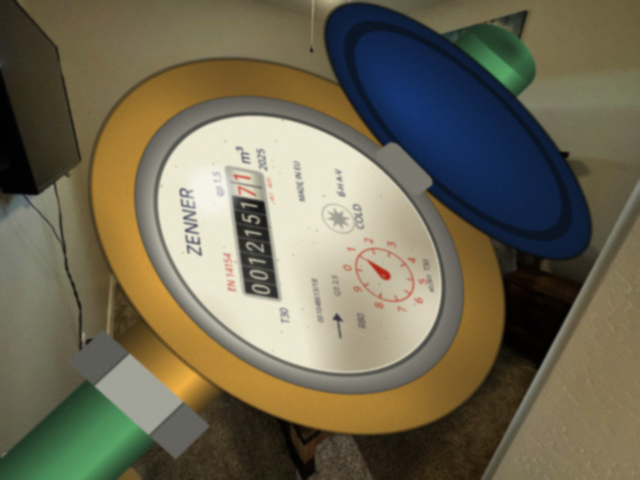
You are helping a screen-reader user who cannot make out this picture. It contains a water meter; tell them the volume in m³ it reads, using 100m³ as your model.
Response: 12151.711m³
